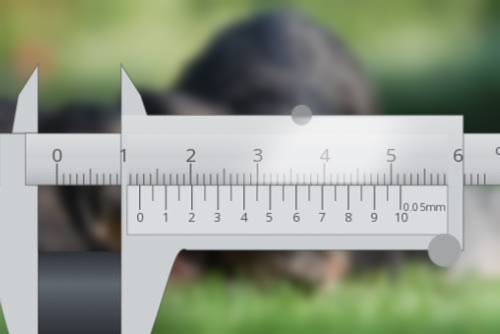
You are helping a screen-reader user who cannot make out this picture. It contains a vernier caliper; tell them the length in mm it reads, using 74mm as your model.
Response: 12.4mm
